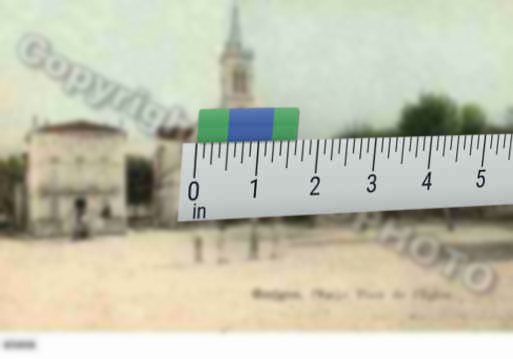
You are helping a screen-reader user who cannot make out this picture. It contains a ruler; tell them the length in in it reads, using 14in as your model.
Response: 1.625in
